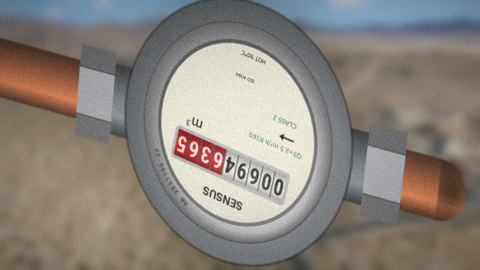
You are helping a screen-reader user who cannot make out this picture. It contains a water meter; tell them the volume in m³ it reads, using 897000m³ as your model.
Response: 694.6365m³
